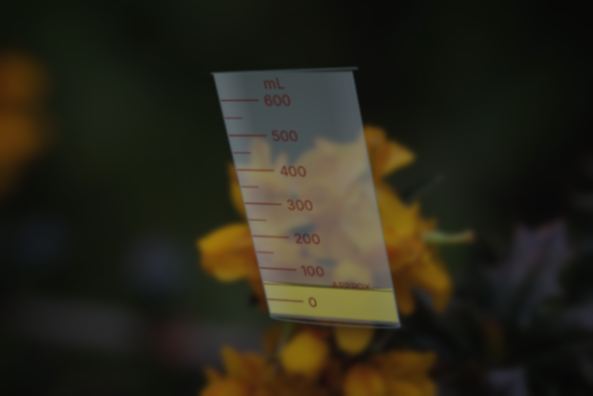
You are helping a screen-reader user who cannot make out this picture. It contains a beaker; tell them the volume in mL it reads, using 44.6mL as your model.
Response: 50mL
